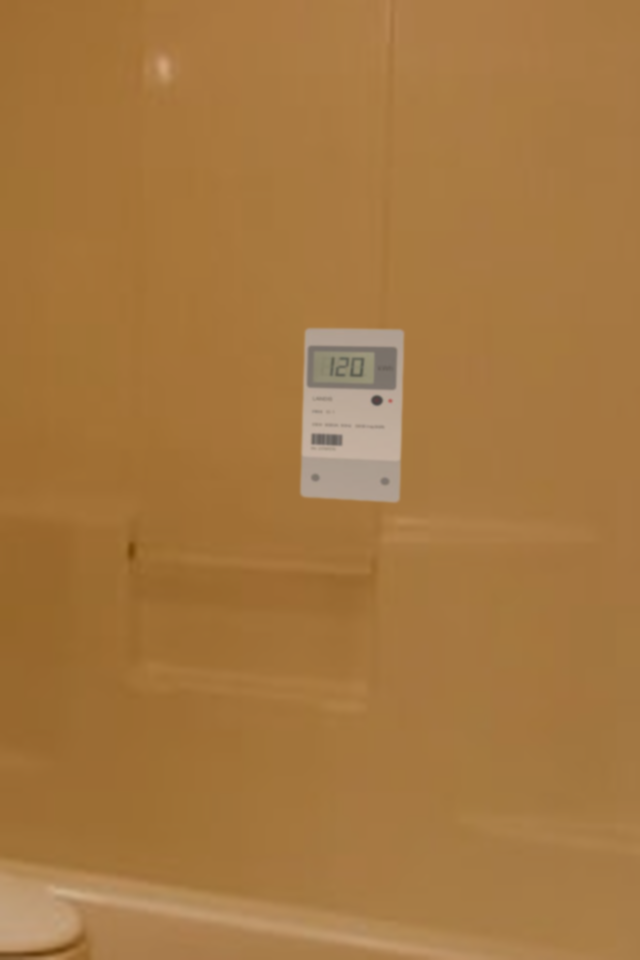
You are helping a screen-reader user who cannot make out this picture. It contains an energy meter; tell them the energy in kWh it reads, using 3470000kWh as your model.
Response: 120kWh
